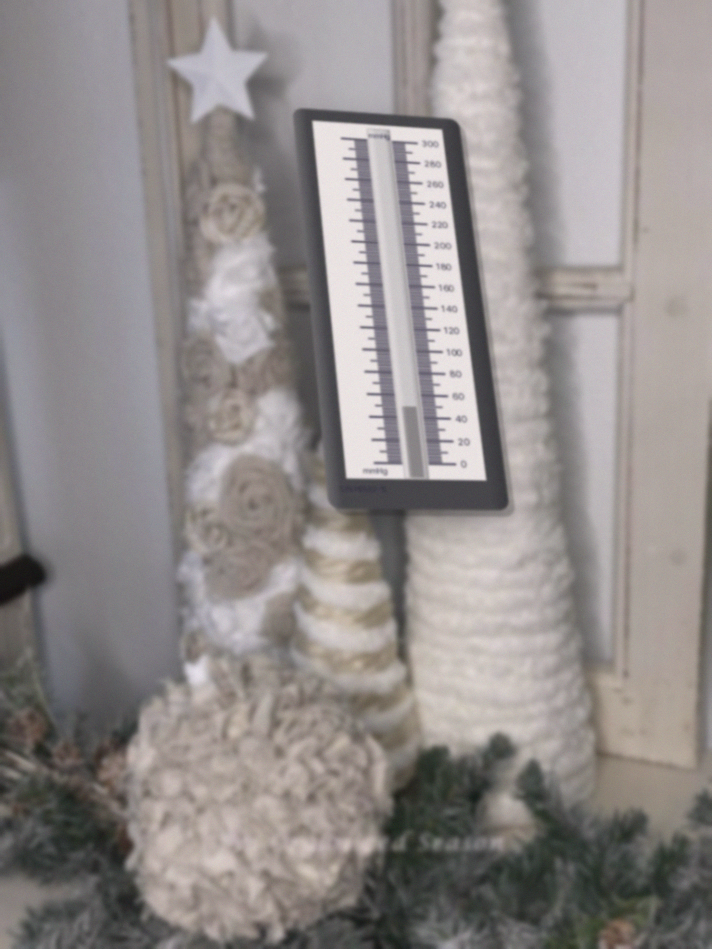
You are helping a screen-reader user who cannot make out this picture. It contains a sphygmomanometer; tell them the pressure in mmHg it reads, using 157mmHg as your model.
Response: 50mmHg
